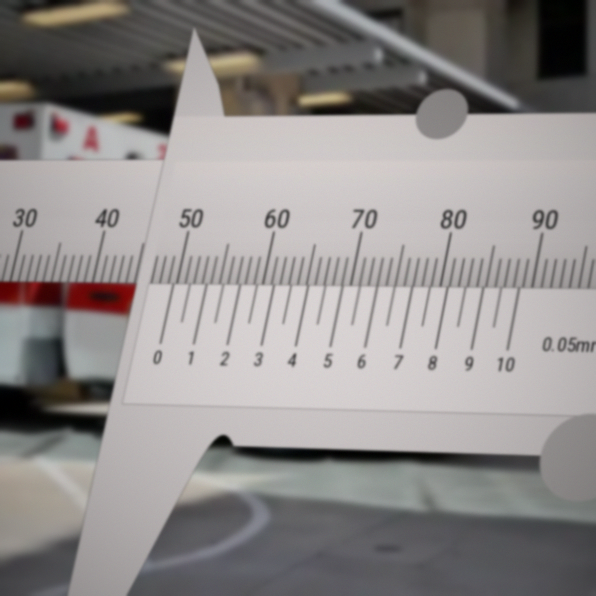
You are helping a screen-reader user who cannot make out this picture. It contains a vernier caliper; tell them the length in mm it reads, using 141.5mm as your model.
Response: 49.6mm
